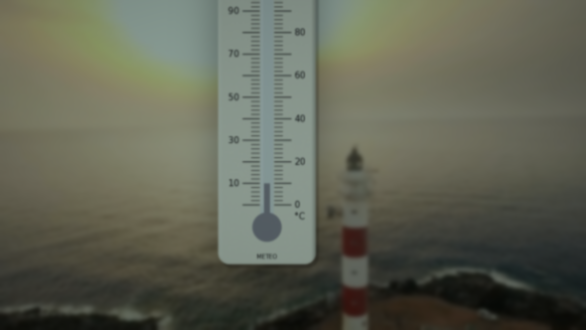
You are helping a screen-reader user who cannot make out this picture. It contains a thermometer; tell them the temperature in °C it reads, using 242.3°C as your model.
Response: 10°C
